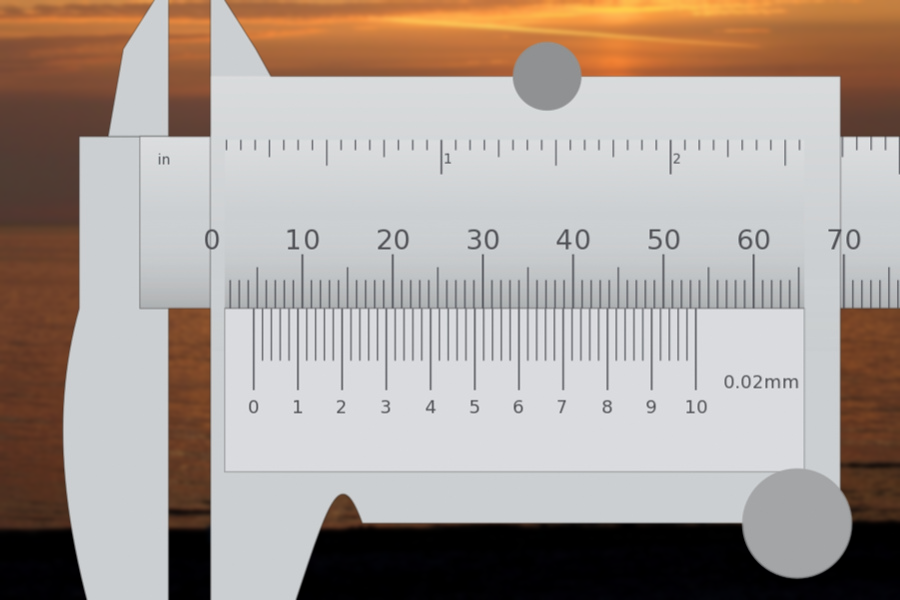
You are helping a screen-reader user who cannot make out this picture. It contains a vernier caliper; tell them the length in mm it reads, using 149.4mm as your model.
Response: 4.6mm
